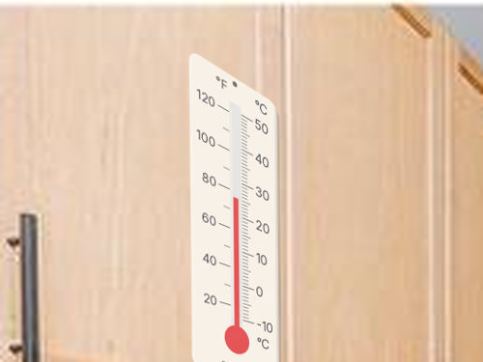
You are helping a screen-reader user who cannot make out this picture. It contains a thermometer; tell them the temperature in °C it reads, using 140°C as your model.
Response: 25°C
